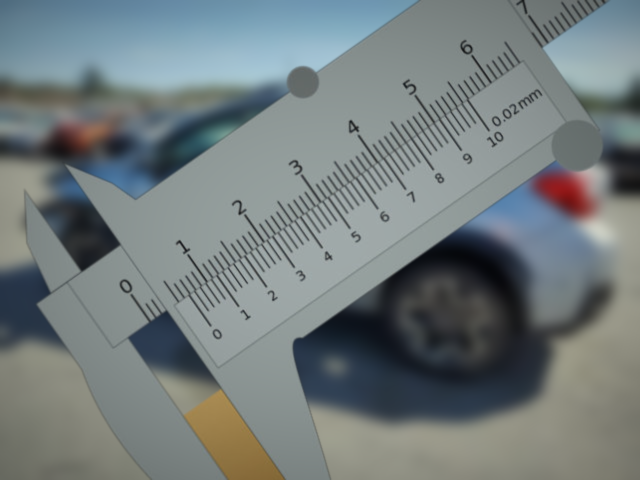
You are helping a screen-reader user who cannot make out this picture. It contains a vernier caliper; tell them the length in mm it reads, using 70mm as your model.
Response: 6.8mm
